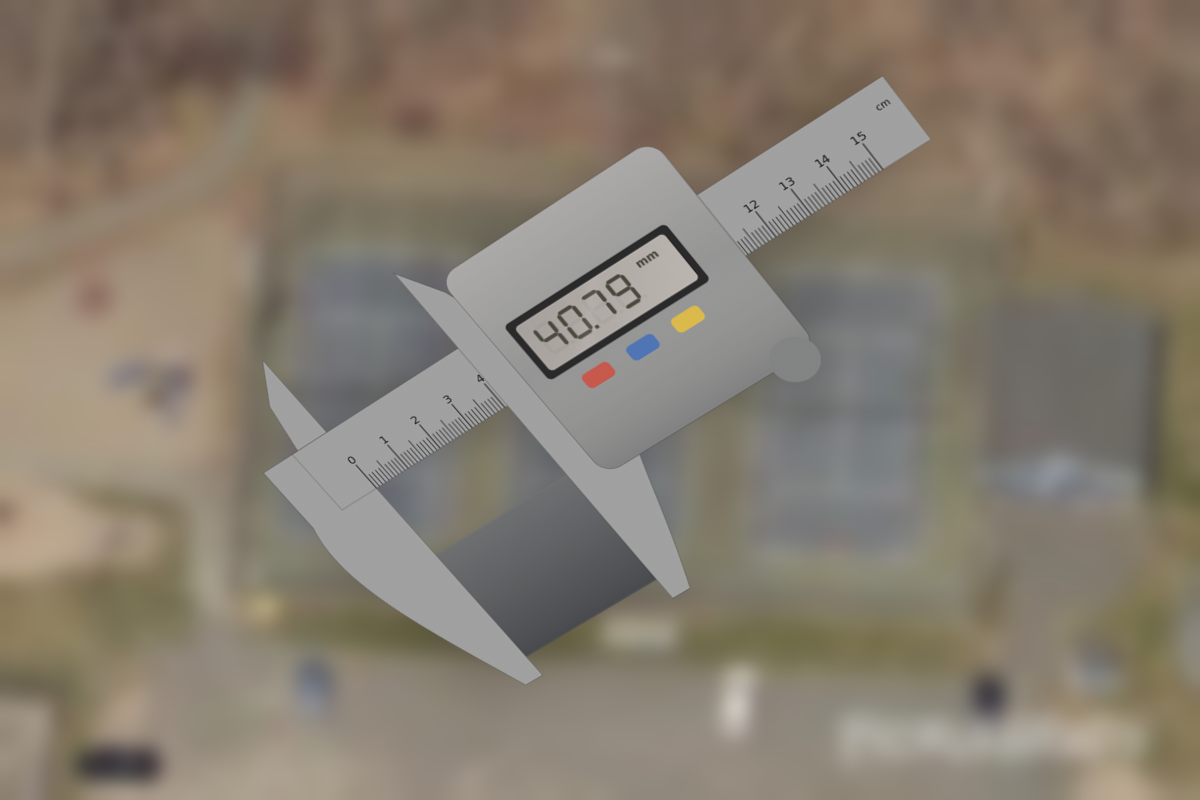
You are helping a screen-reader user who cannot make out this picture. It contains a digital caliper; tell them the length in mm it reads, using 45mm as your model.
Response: 40.79mm
